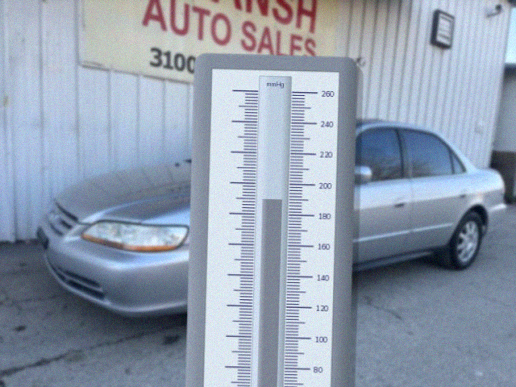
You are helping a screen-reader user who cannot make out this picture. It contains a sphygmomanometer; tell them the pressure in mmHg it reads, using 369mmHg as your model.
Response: 190mmHg
